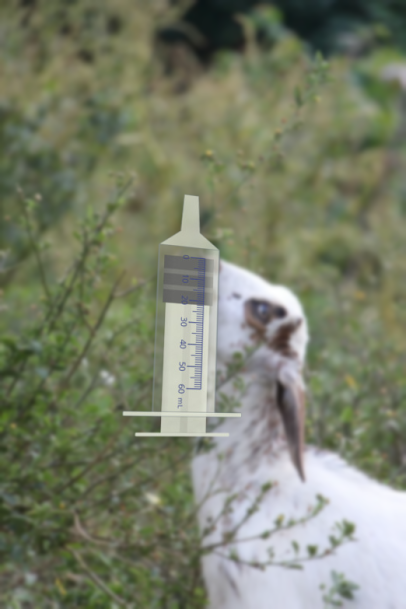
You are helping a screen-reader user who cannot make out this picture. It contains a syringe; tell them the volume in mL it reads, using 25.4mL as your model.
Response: 0mL
